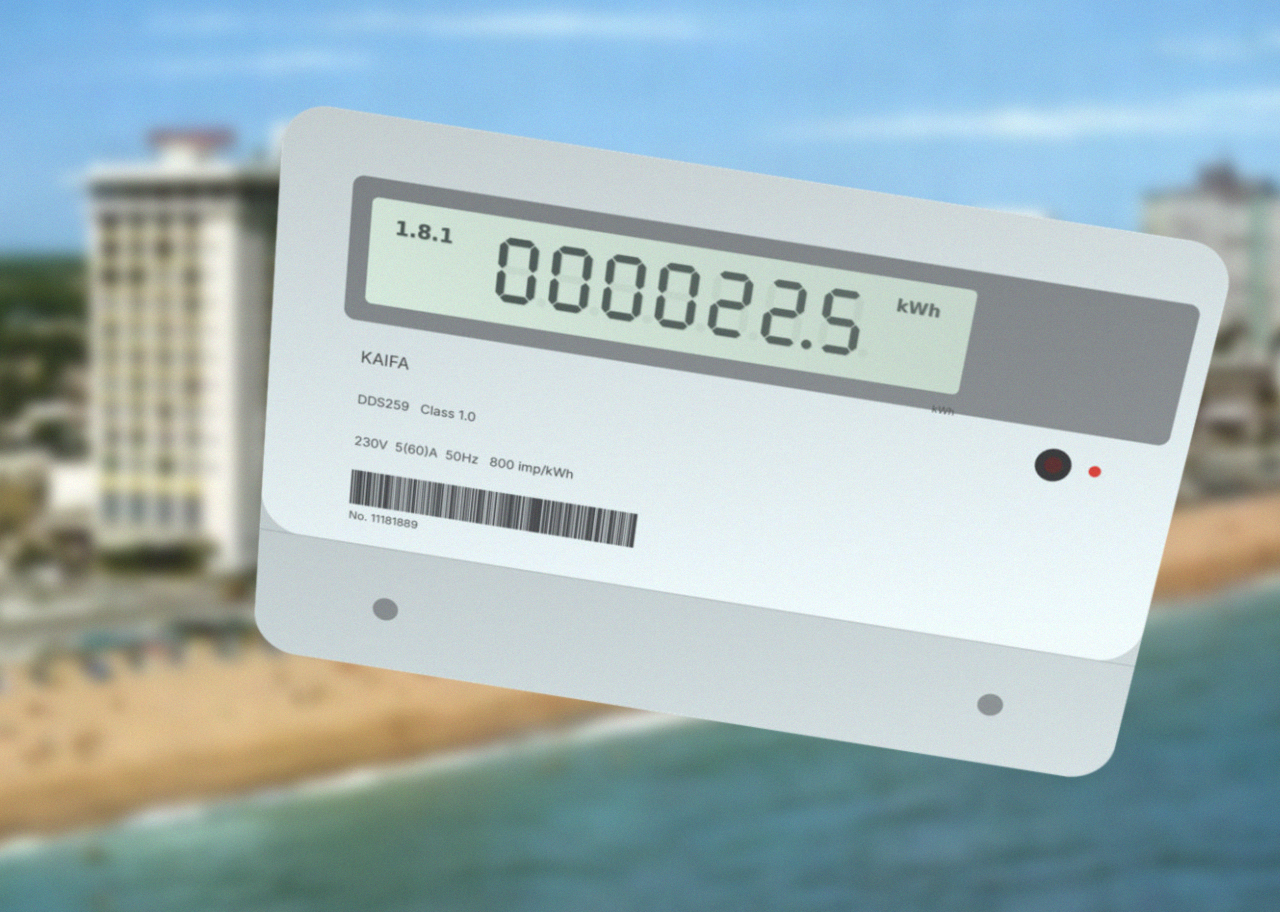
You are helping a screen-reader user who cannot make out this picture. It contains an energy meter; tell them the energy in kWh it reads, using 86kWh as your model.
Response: 22.5kWh
